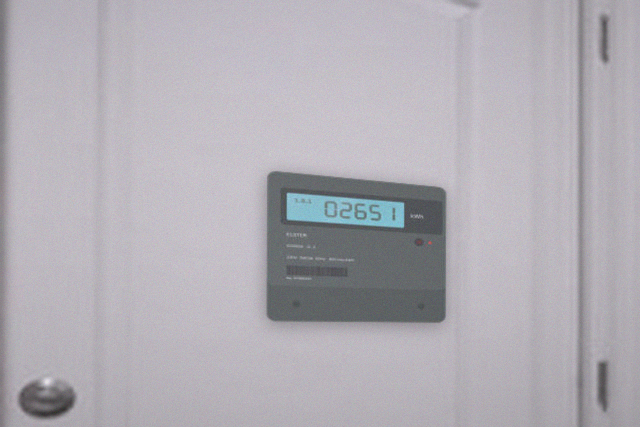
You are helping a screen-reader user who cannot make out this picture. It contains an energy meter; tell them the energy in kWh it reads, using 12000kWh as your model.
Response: 2651kWh
